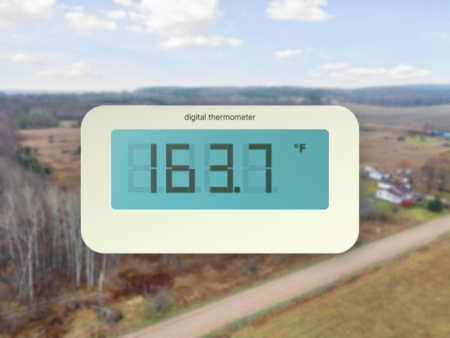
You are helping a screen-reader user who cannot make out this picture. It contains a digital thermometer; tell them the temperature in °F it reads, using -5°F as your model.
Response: 163.7°F
